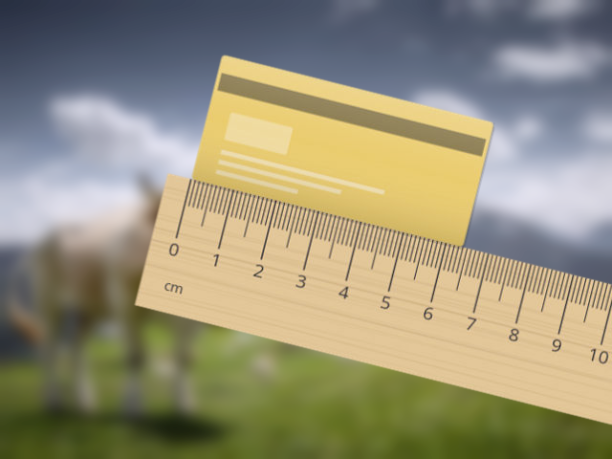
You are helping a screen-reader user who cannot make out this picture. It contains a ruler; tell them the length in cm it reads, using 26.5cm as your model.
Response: 6.4cm
